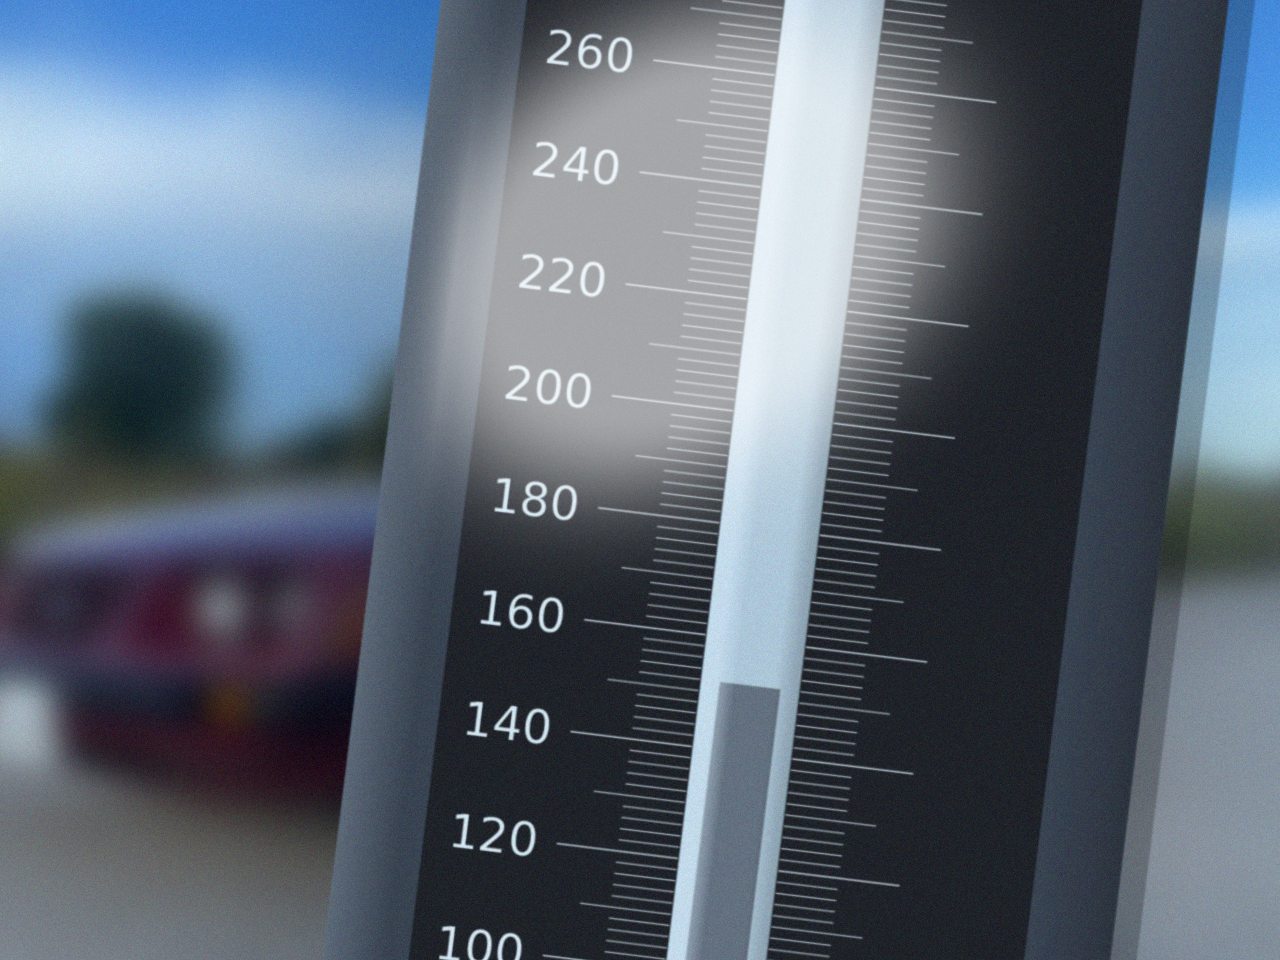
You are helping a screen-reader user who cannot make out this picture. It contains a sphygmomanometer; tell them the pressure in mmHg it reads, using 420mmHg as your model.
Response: 152mmHg
